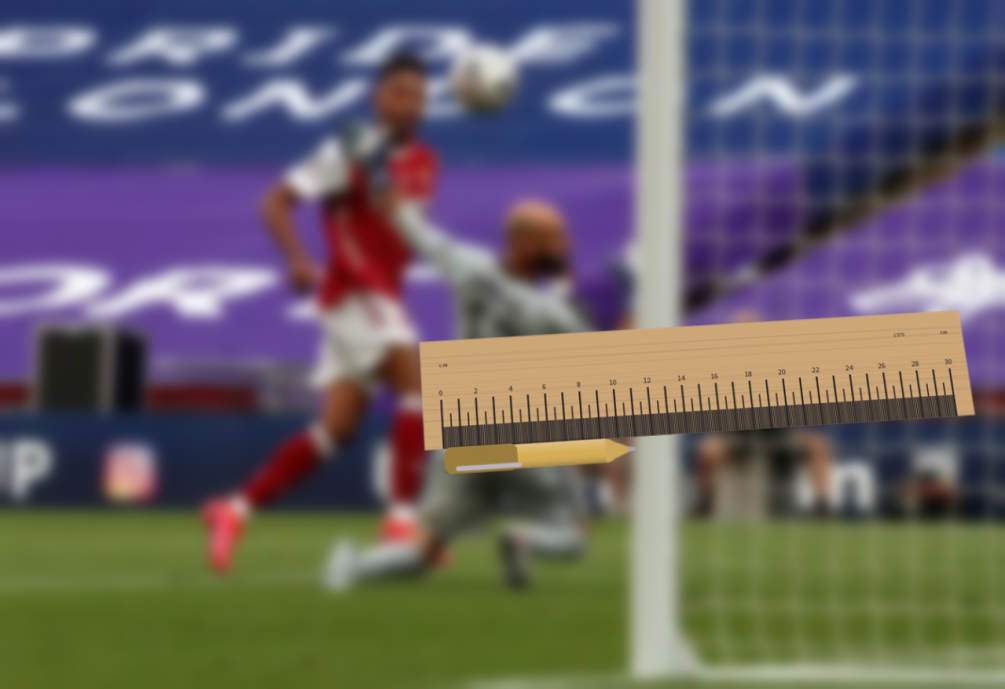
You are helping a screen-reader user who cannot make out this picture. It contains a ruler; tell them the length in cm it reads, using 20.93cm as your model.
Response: 11cm
